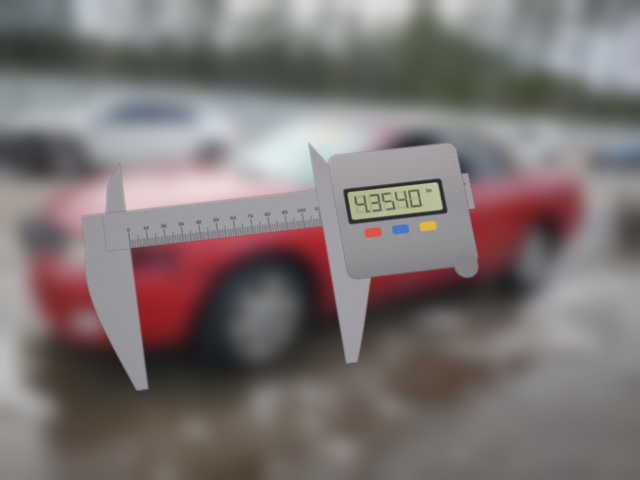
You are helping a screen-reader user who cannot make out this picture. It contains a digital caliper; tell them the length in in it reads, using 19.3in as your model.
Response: 4.3540in
